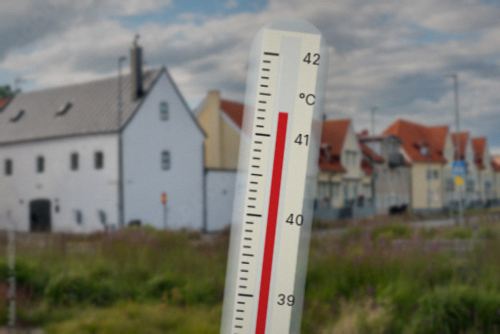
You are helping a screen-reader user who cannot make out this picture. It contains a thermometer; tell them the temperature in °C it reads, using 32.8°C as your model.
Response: 41.3°C
